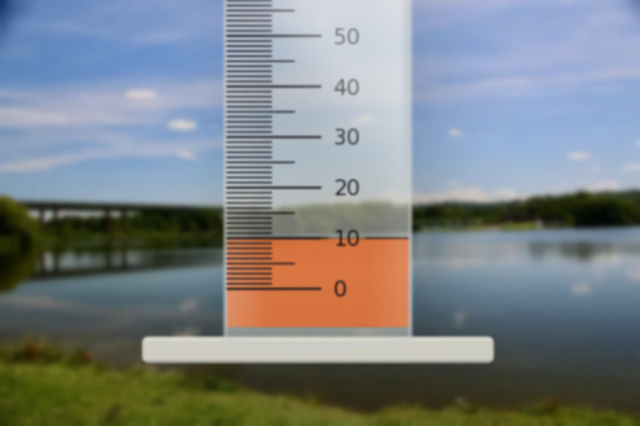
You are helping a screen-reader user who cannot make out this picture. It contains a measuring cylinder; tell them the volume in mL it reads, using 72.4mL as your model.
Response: 10mL
